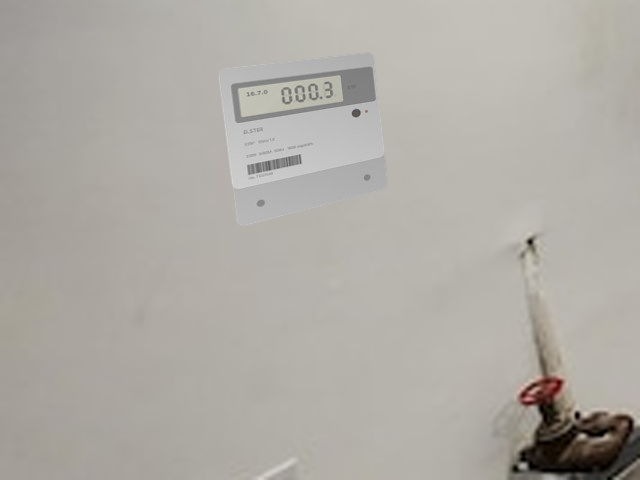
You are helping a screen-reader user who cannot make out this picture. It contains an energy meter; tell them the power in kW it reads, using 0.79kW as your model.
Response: 0.3kW
